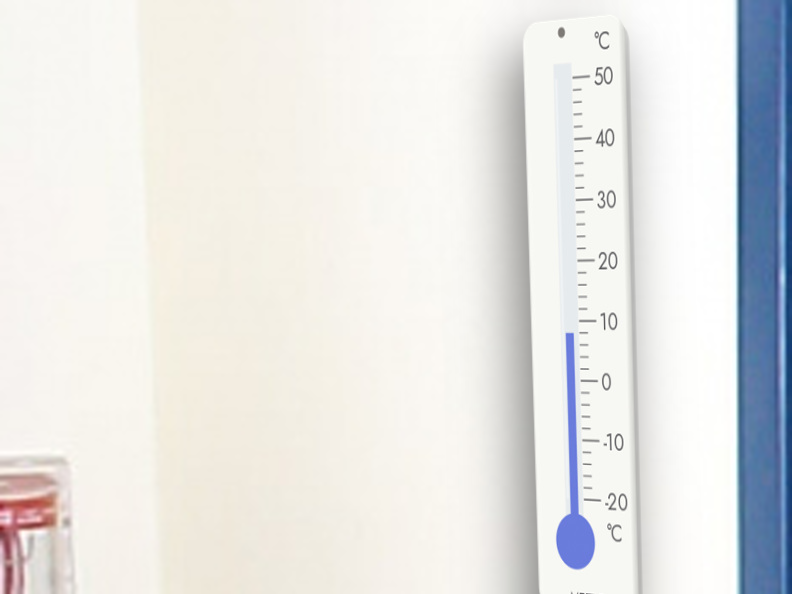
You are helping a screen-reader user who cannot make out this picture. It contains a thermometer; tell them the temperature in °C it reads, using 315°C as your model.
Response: 8°C
